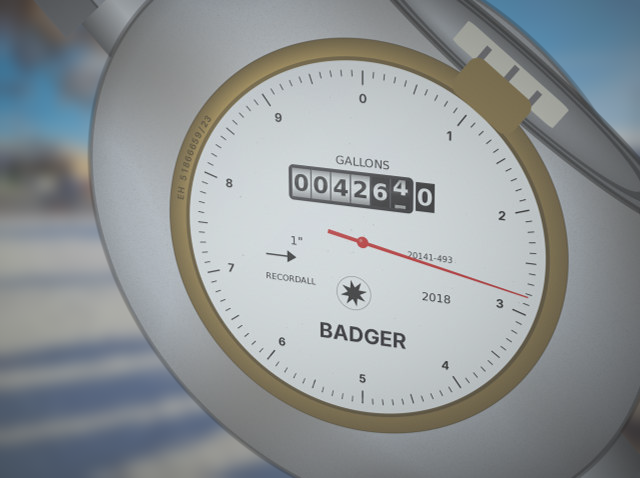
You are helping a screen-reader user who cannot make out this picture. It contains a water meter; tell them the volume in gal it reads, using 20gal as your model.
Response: 42642.8gal
